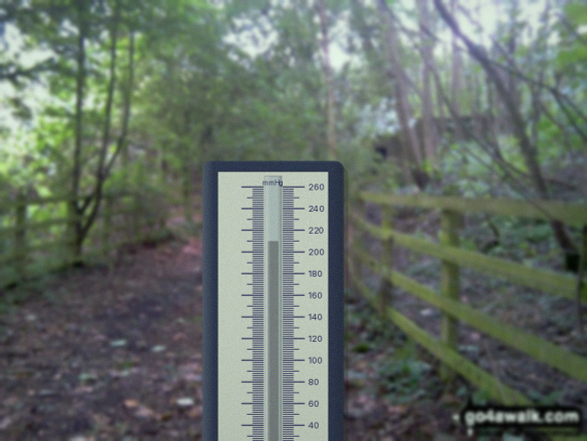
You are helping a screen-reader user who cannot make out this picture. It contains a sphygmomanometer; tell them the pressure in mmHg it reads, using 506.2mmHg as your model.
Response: 210mmHg
